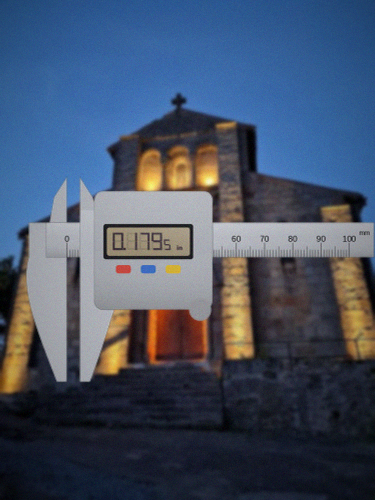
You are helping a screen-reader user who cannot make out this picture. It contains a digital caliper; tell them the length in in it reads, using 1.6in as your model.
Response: 0.1795in
